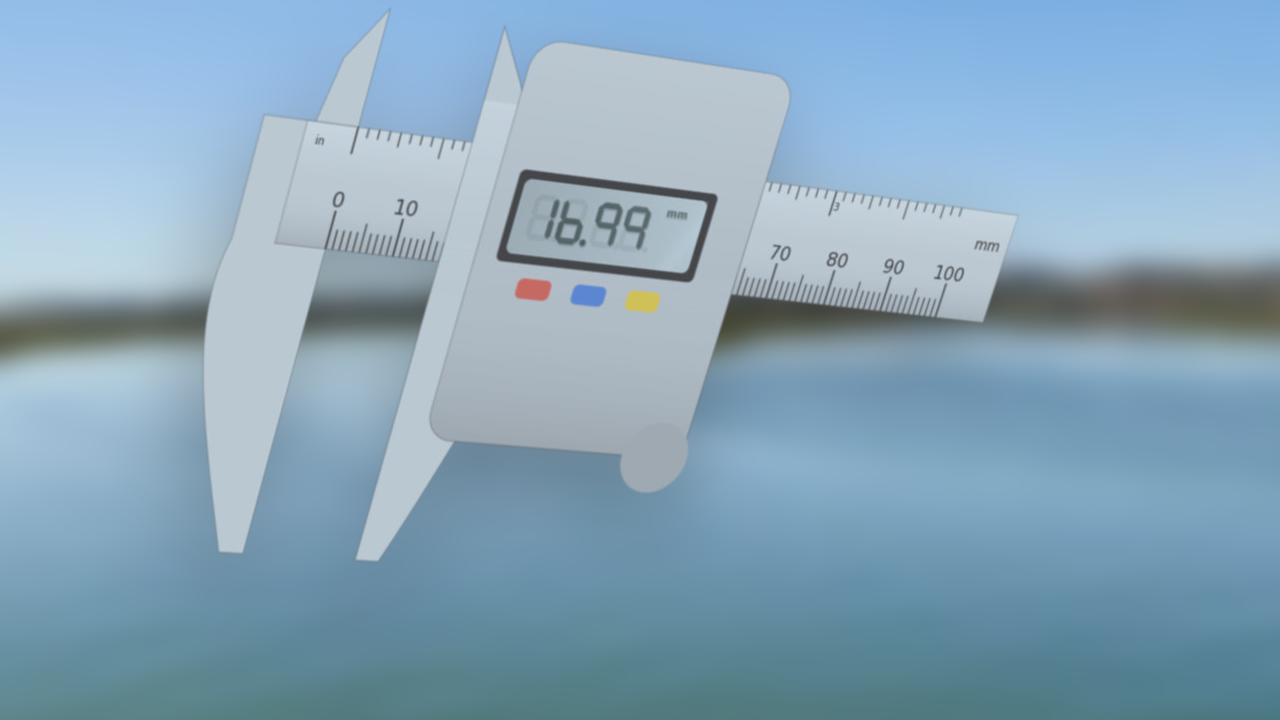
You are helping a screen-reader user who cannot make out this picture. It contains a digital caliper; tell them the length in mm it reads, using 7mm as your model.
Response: 16.99mm
